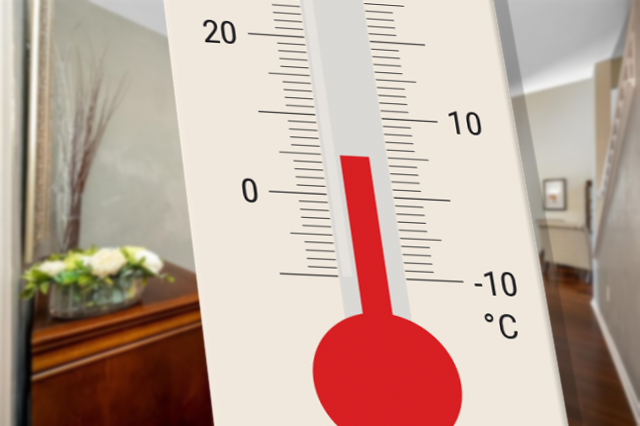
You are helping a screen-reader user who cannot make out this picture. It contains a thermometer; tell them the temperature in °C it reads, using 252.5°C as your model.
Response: 5°C
